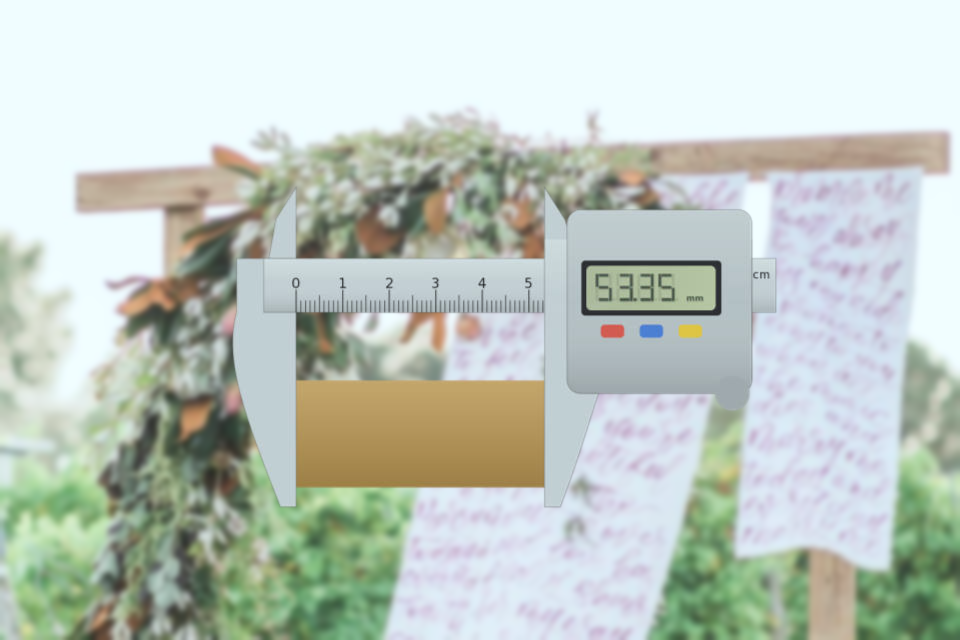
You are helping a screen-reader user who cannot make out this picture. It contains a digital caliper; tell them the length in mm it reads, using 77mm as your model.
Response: 53.35mm
